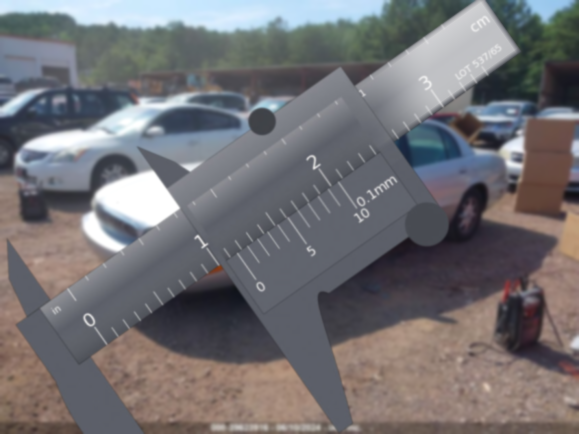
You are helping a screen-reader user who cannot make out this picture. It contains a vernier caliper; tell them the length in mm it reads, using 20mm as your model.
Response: 11.6mm
